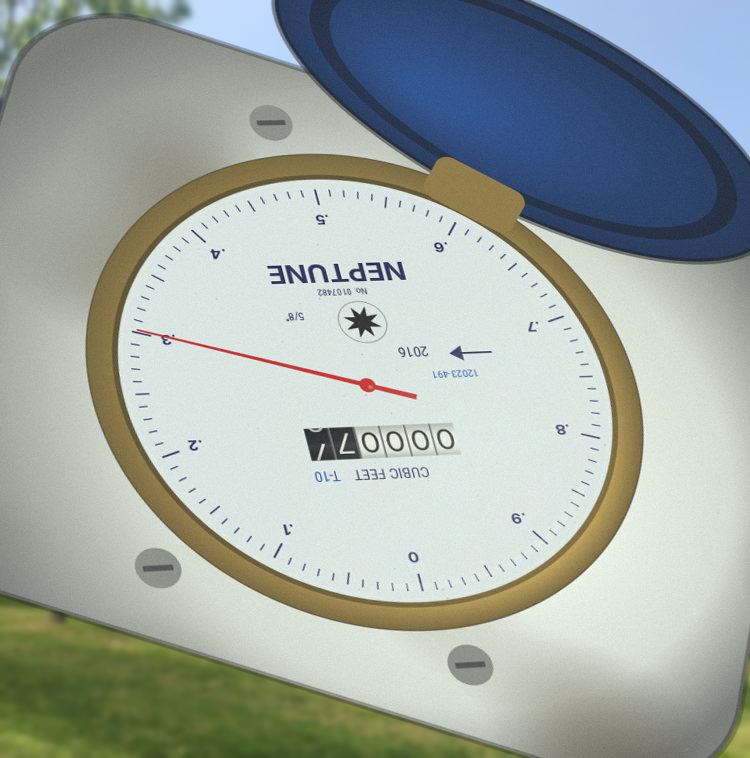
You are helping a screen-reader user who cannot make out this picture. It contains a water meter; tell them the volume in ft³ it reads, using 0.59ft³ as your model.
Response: 77.30ft³
